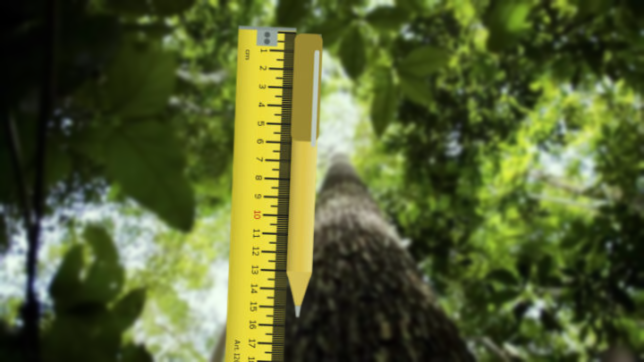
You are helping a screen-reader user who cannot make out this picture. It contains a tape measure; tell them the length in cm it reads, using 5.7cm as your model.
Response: 15.5cm
